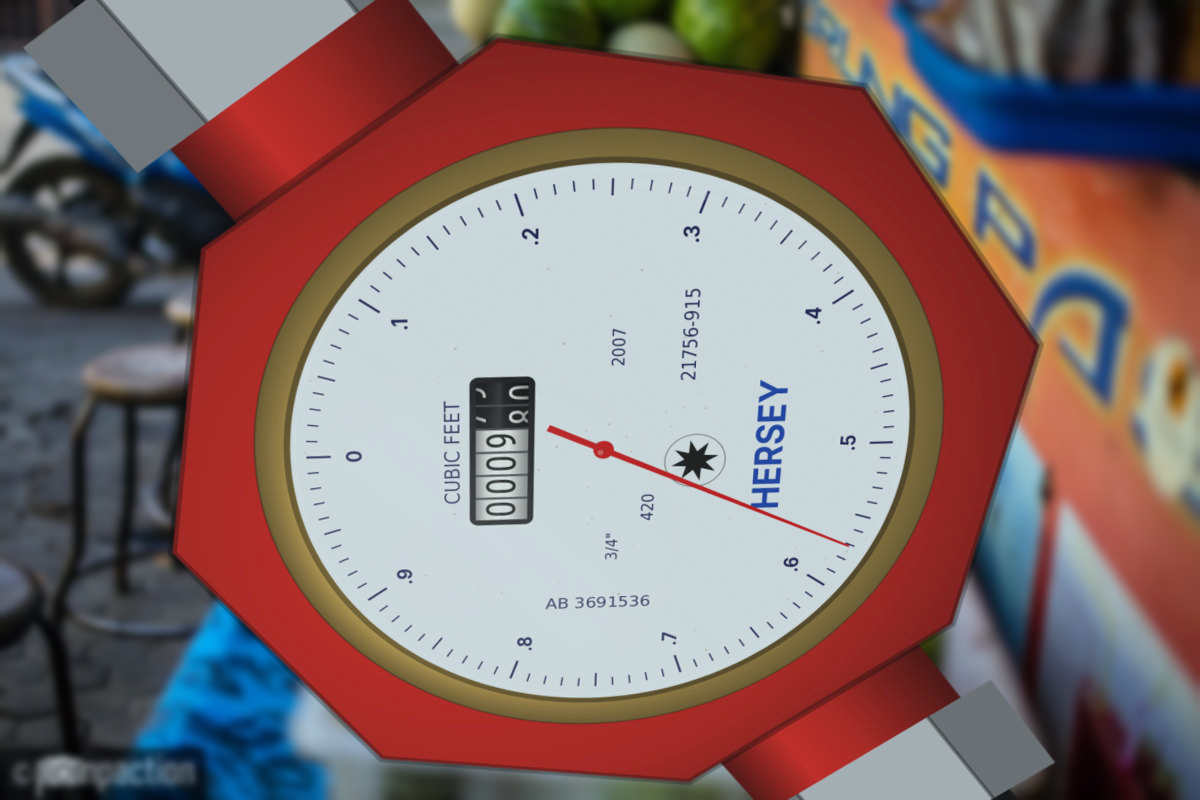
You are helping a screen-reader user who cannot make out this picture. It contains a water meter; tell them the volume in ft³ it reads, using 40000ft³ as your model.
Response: 979.57ft³
